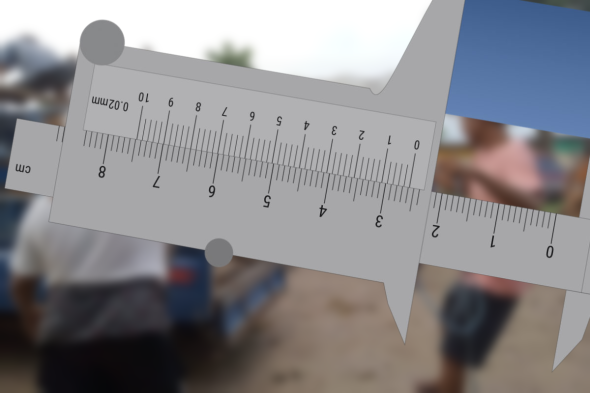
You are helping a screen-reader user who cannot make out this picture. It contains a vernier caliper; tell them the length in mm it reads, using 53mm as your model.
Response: 25.8mm
